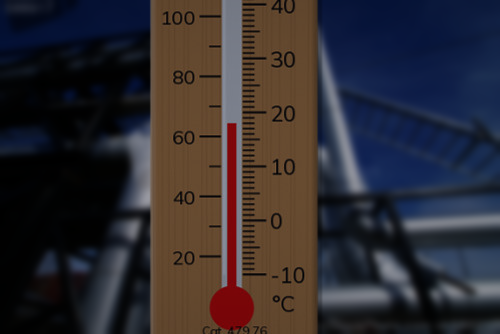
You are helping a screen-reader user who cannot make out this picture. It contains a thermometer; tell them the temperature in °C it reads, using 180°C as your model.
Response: 18°C
